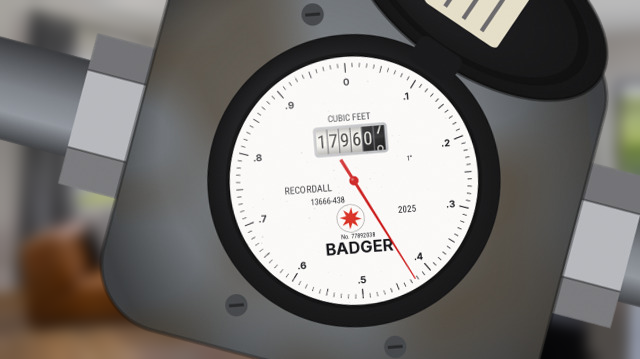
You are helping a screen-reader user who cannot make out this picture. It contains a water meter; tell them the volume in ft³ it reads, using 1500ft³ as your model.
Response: 179607.42ft³
